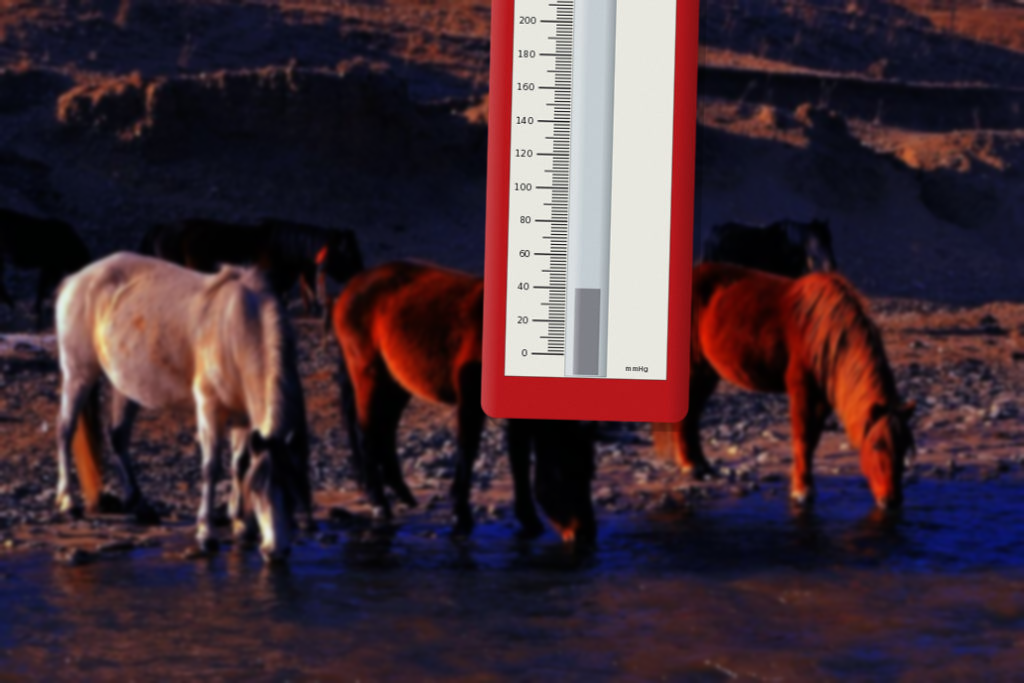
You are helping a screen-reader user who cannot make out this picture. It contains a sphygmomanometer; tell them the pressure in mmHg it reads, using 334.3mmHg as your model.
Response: 40mmHg
